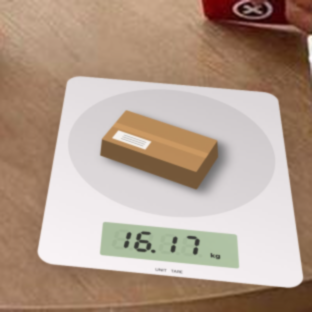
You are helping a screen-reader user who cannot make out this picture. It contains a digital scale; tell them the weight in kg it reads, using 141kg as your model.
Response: 16.17kg
